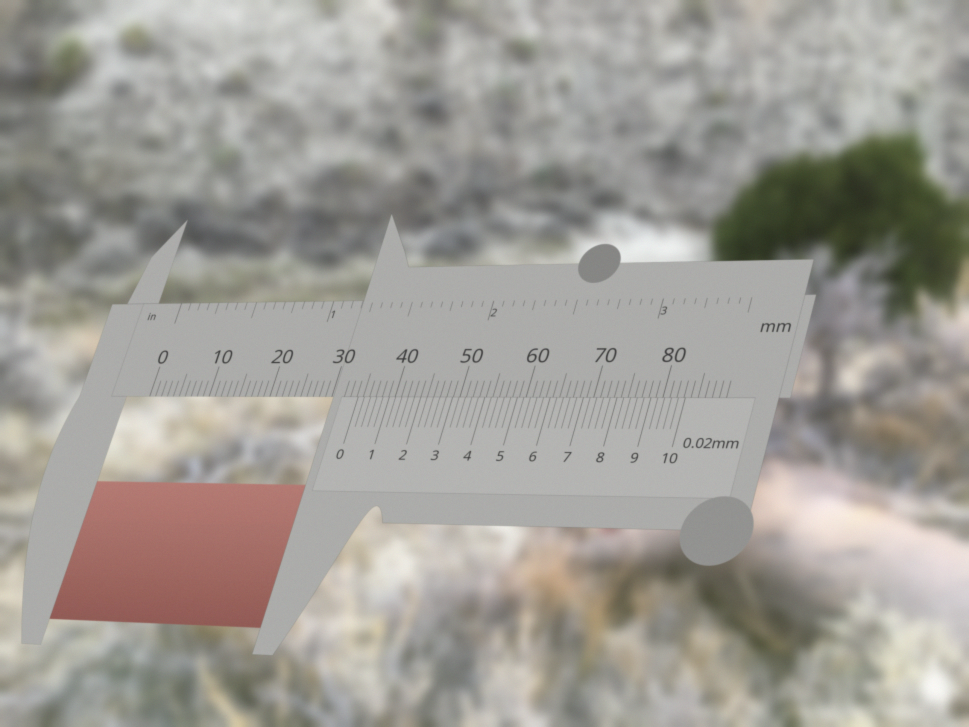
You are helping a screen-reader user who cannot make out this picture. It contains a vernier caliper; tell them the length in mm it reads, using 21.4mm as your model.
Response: 34.2mm
